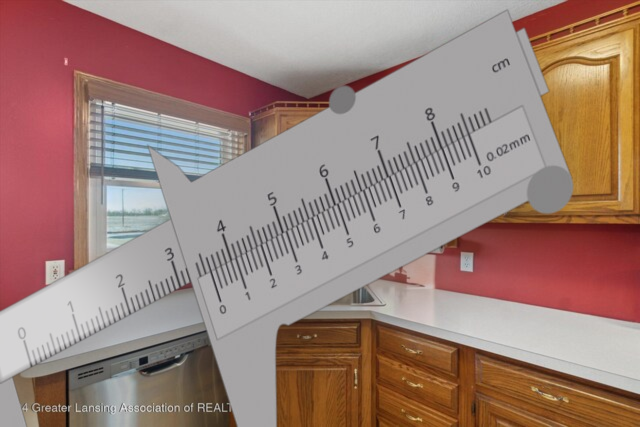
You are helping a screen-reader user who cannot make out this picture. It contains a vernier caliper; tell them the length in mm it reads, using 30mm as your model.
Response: 36.0mm
